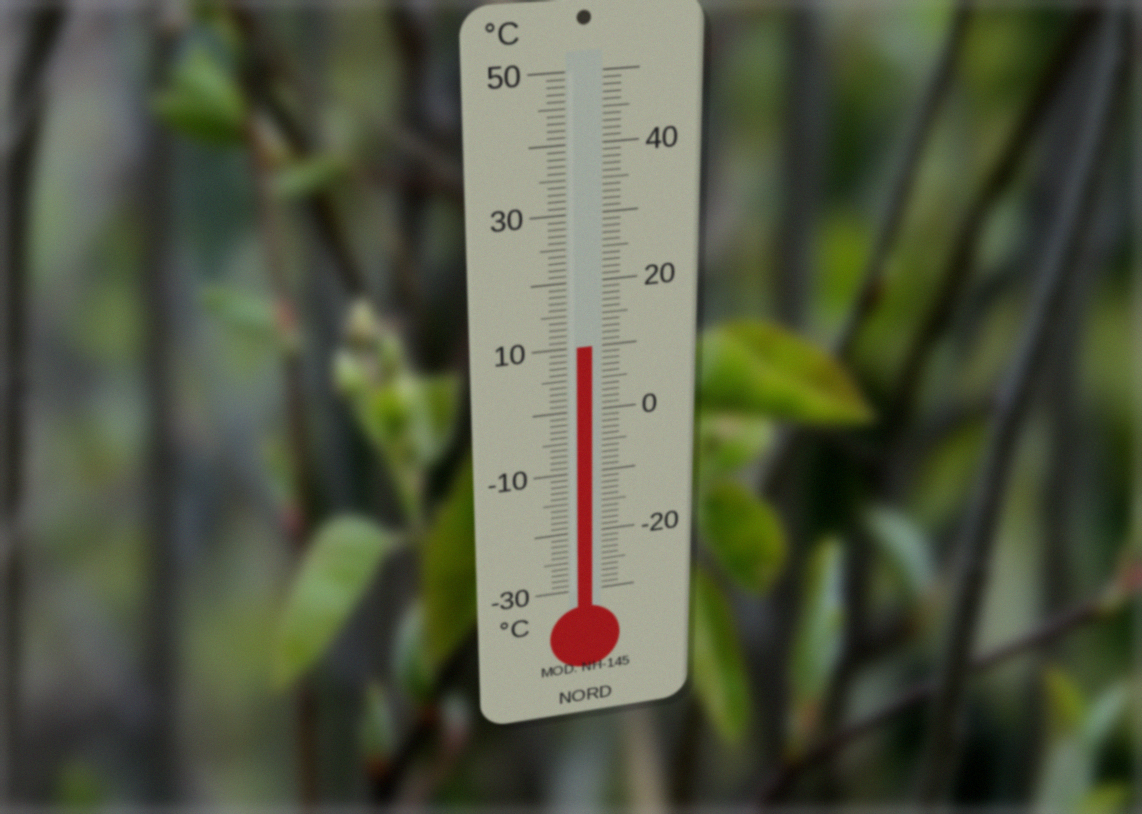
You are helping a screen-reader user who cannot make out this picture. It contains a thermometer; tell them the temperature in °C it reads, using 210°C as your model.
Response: 10°C
